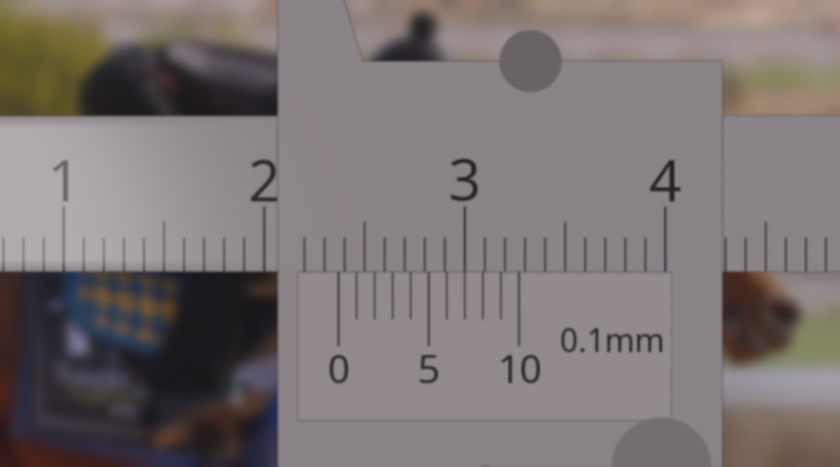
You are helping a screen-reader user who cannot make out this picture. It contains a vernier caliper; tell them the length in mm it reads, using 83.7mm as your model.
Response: 23.7mm
